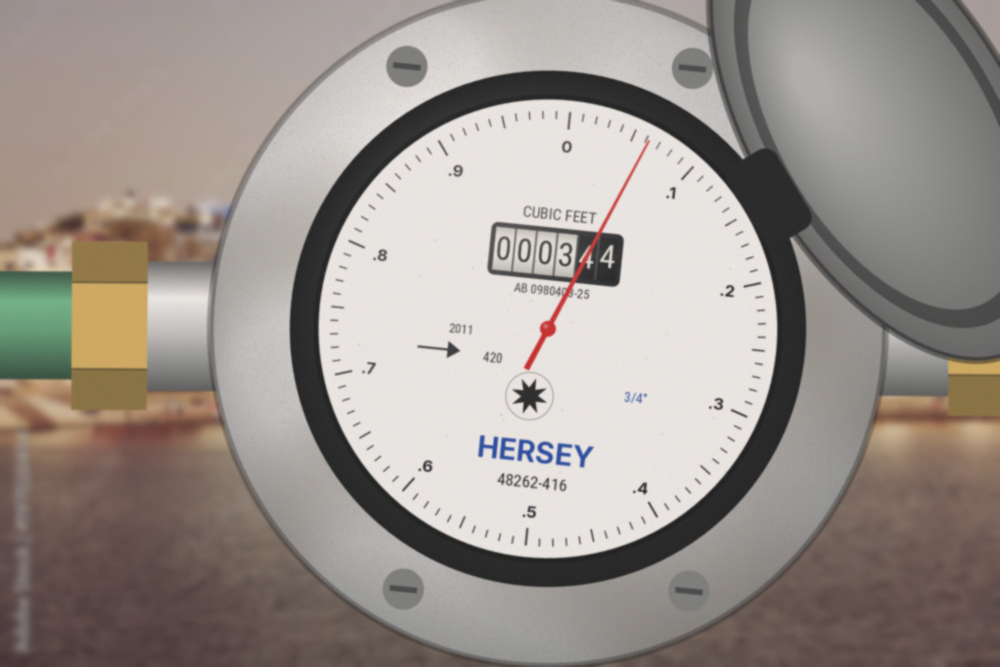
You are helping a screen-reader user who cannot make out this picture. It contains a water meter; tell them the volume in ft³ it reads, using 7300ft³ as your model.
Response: 344.06ft³
